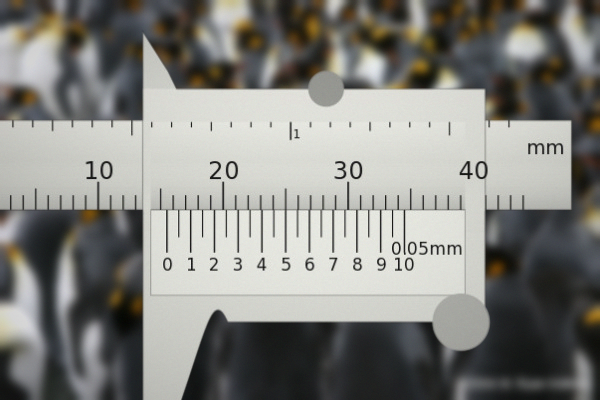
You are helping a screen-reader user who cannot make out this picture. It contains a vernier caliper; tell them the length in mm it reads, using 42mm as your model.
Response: 15.5mm
